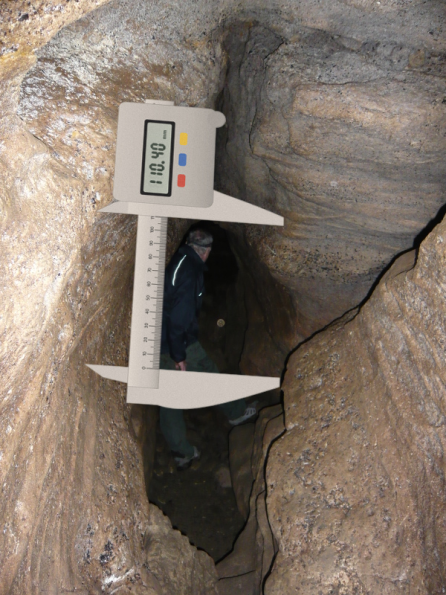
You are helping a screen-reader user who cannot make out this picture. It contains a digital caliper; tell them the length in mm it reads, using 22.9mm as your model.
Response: 110.40mm
